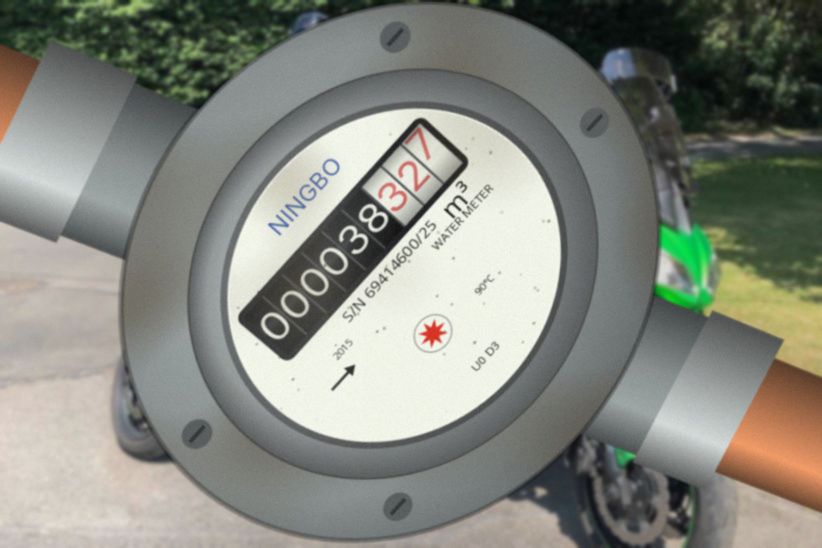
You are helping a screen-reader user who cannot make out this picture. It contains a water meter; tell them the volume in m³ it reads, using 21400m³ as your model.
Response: 38.327m³
